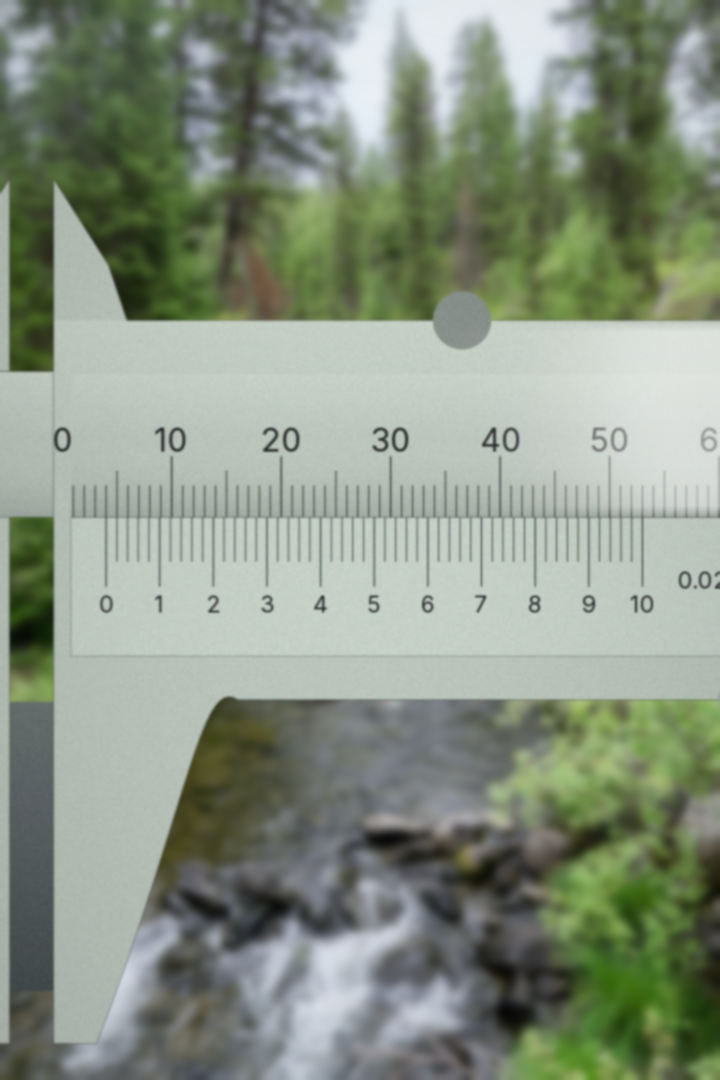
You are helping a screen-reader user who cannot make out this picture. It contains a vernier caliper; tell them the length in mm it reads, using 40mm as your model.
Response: 4.0mm
